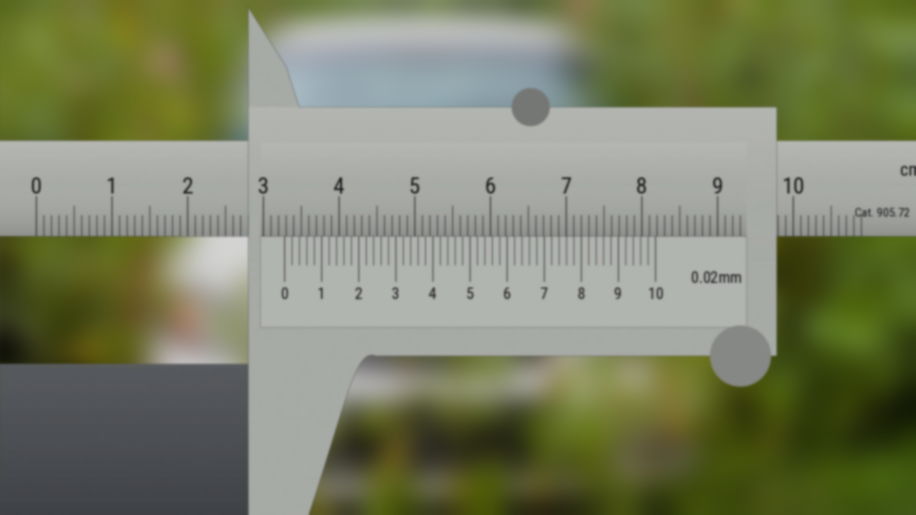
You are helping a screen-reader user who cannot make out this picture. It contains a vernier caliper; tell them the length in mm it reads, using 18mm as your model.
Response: 32.8mm
